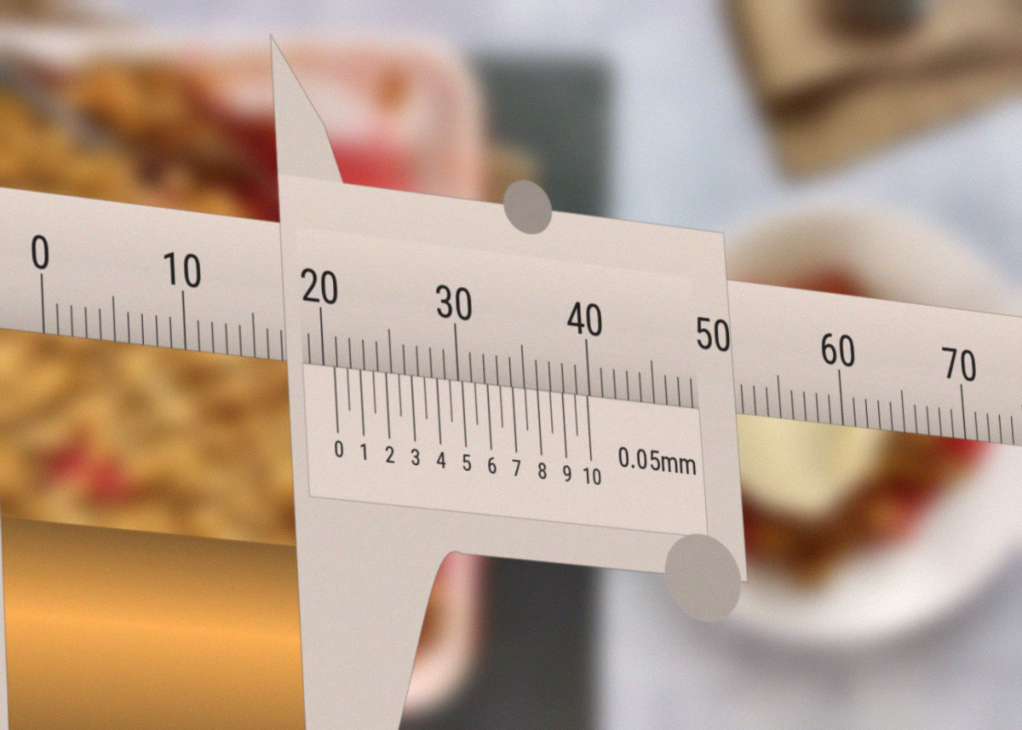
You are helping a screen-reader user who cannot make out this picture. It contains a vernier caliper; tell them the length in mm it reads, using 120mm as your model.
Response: 20.8mm
